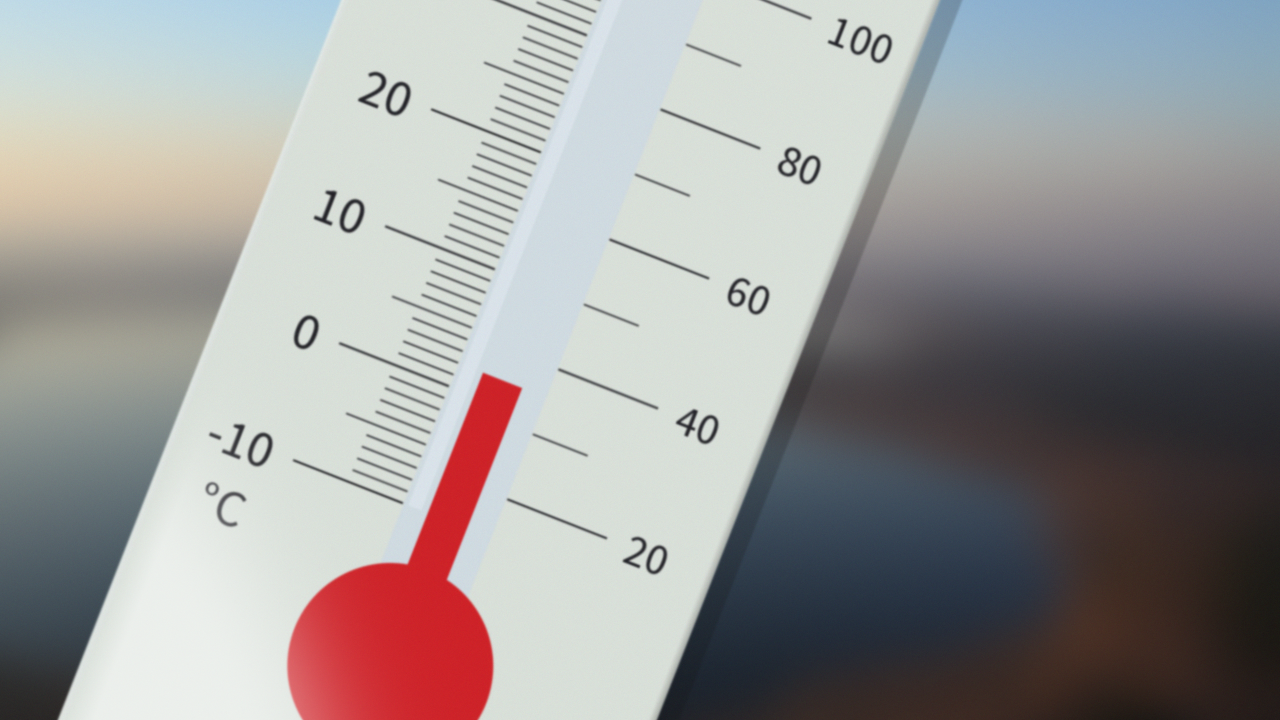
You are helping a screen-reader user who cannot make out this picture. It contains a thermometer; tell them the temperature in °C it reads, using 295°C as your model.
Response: 2°C
